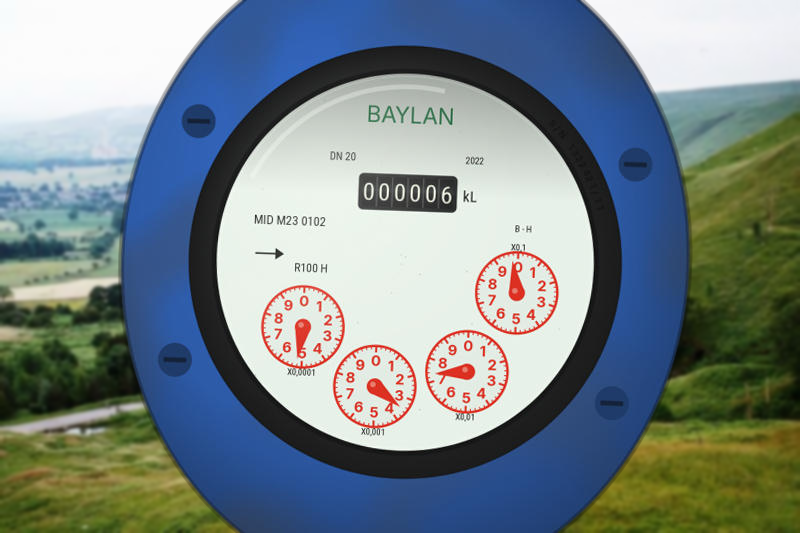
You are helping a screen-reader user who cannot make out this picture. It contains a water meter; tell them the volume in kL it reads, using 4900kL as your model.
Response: 5.9735kL
